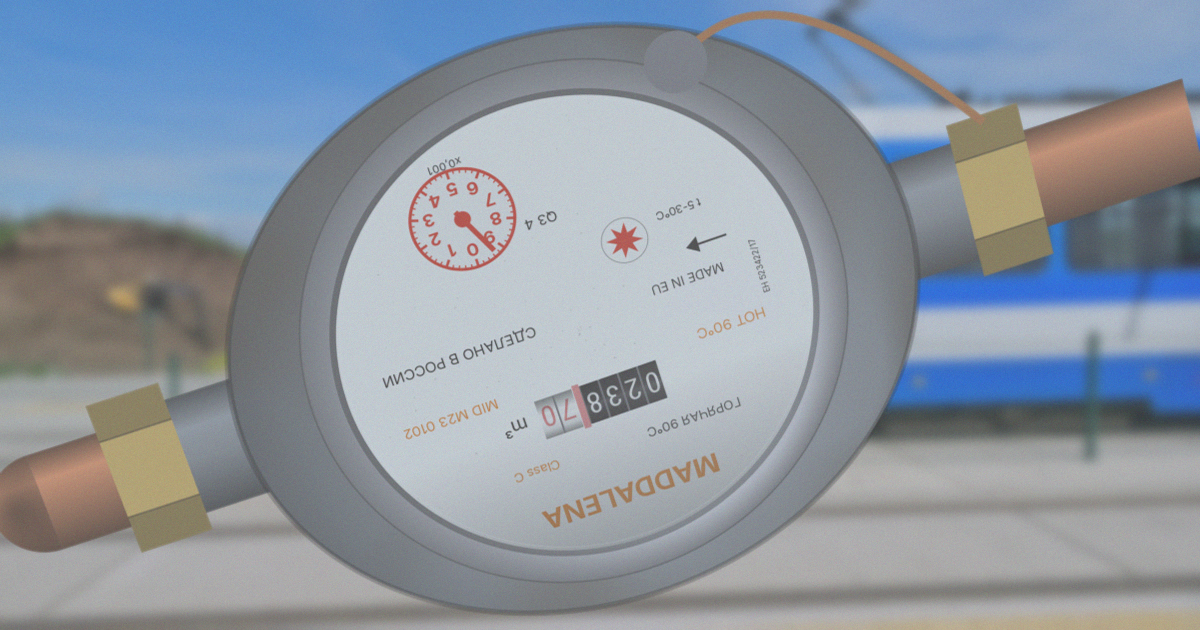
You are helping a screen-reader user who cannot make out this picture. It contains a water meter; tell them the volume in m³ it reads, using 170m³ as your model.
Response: 238.699m³
